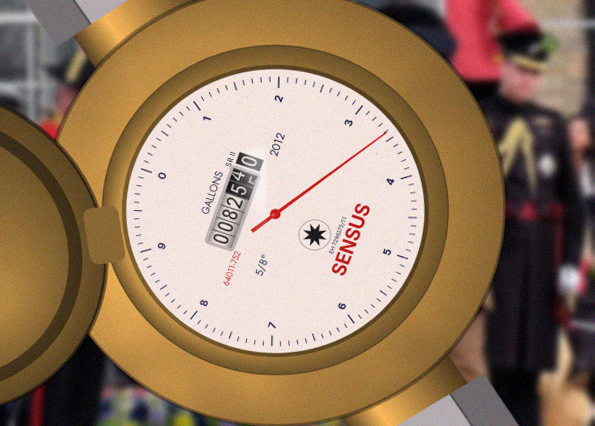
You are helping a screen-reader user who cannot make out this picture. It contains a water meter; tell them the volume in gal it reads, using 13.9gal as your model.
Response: 82543.4gal
